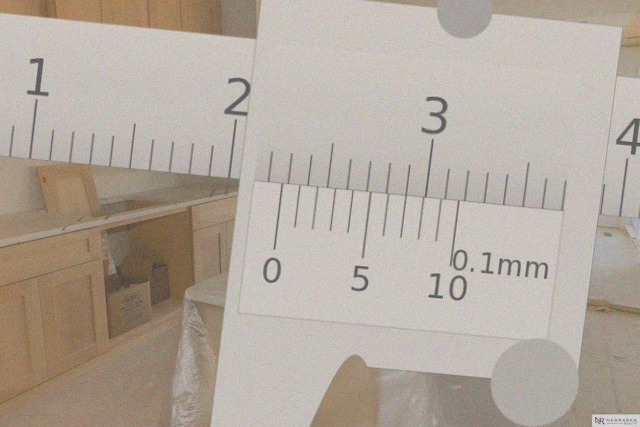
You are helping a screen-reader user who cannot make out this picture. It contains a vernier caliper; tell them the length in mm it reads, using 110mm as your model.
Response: 22.7mm
